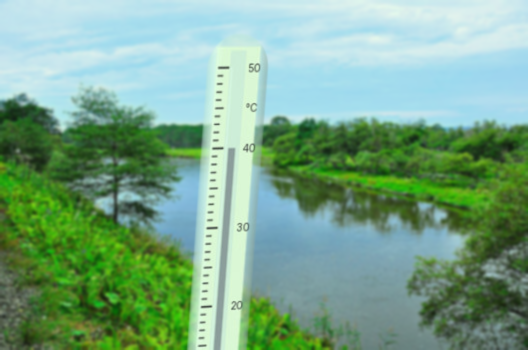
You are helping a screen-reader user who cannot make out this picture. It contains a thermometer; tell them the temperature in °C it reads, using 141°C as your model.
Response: 40°C
